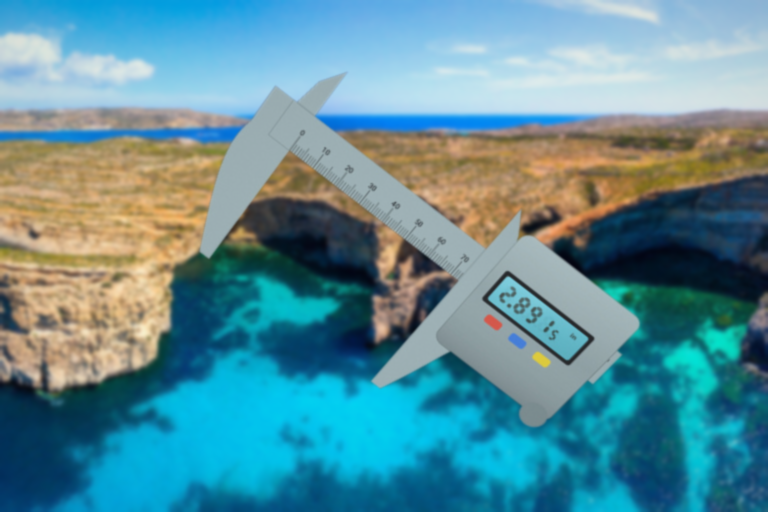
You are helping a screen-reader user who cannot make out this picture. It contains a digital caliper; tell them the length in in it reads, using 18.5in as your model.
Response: 2.8915in
